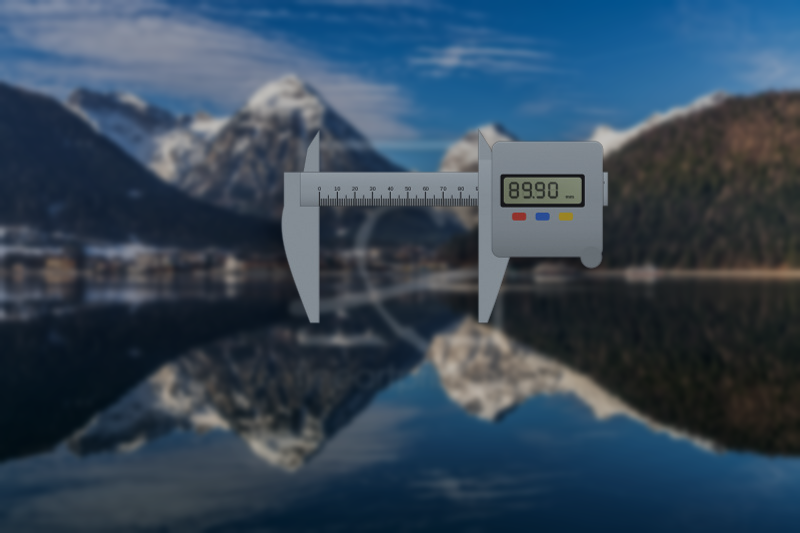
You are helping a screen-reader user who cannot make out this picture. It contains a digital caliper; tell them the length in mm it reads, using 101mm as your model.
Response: 89.90mm
